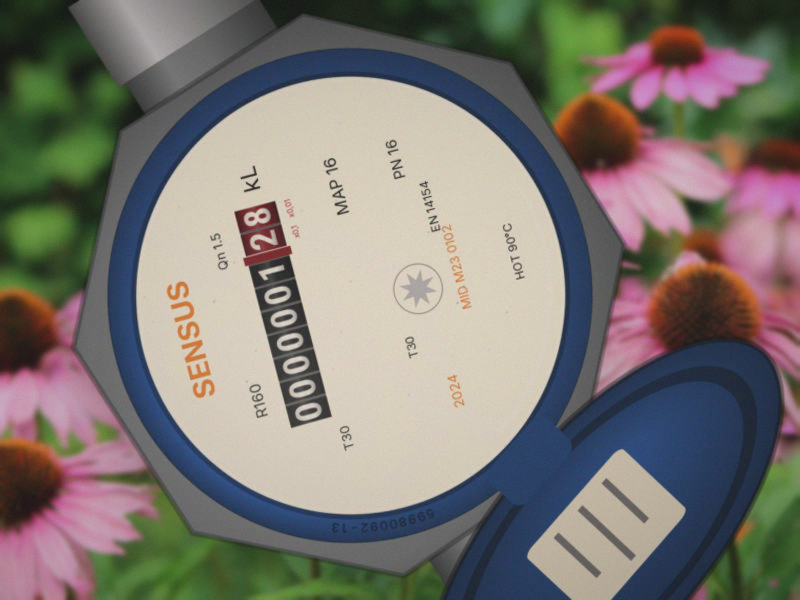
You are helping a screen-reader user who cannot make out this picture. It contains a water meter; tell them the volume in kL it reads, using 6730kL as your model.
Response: 1.28kL
